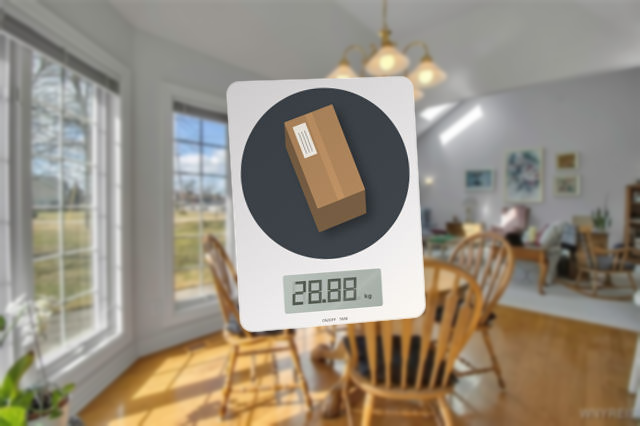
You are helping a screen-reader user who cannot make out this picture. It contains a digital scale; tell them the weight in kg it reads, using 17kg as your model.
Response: 28.88kg
